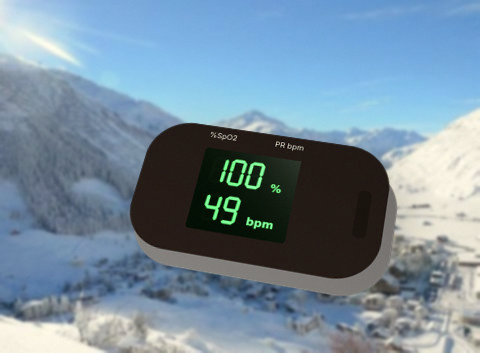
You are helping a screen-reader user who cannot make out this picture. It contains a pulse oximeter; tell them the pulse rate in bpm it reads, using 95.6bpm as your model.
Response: 49bpm
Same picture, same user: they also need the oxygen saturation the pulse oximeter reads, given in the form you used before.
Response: 100%
